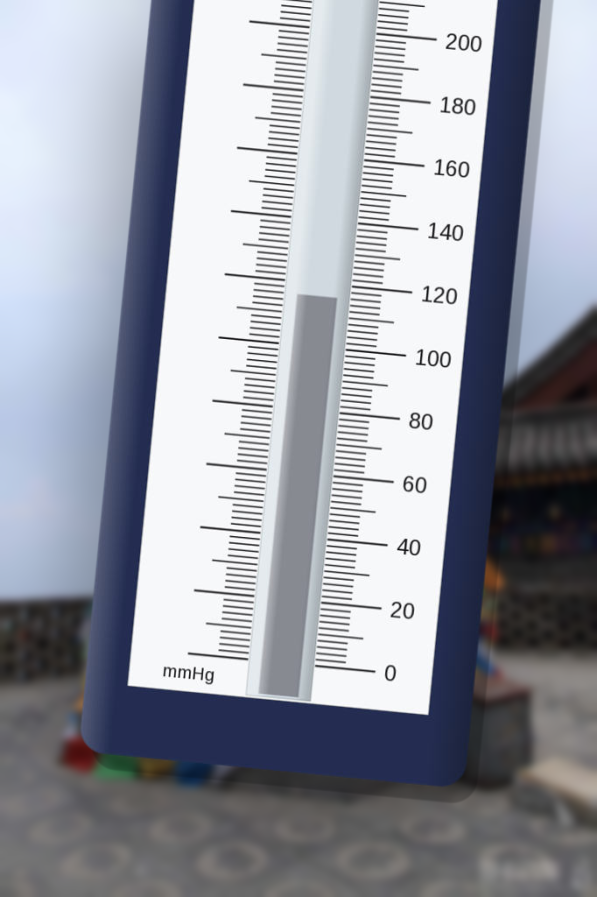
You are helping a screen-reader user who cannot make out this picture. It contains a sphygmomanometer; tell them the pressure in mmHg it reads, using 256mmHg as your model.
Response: 116mmHg
